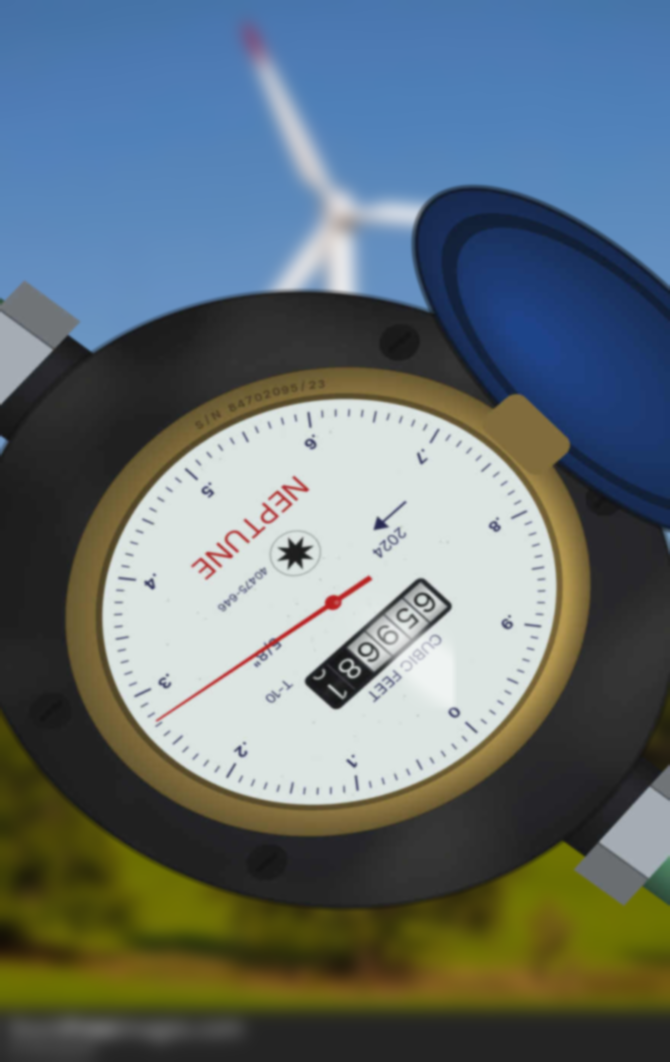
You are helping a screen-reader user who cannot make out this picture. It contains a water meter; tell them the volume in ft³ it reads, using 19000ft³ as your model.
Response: 659681.27ft³
